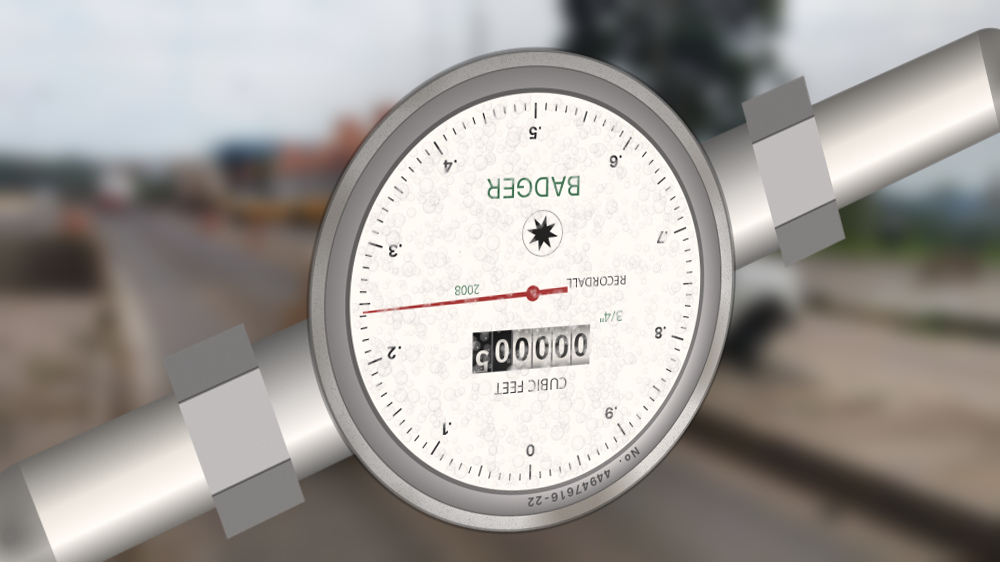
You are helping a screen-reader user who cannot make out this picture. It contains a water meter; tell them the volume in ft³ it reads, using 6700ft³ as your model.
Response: 5.24ft³
